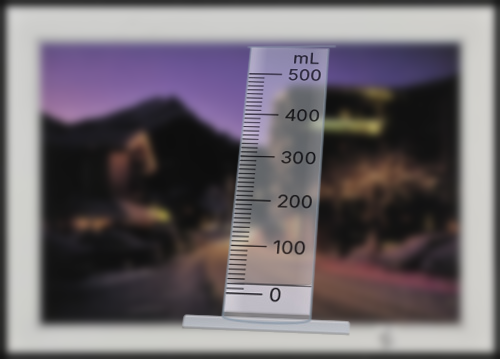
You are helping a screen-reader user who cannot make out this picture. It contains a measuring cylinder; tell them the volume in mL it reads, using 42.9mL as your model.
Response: 20mL
